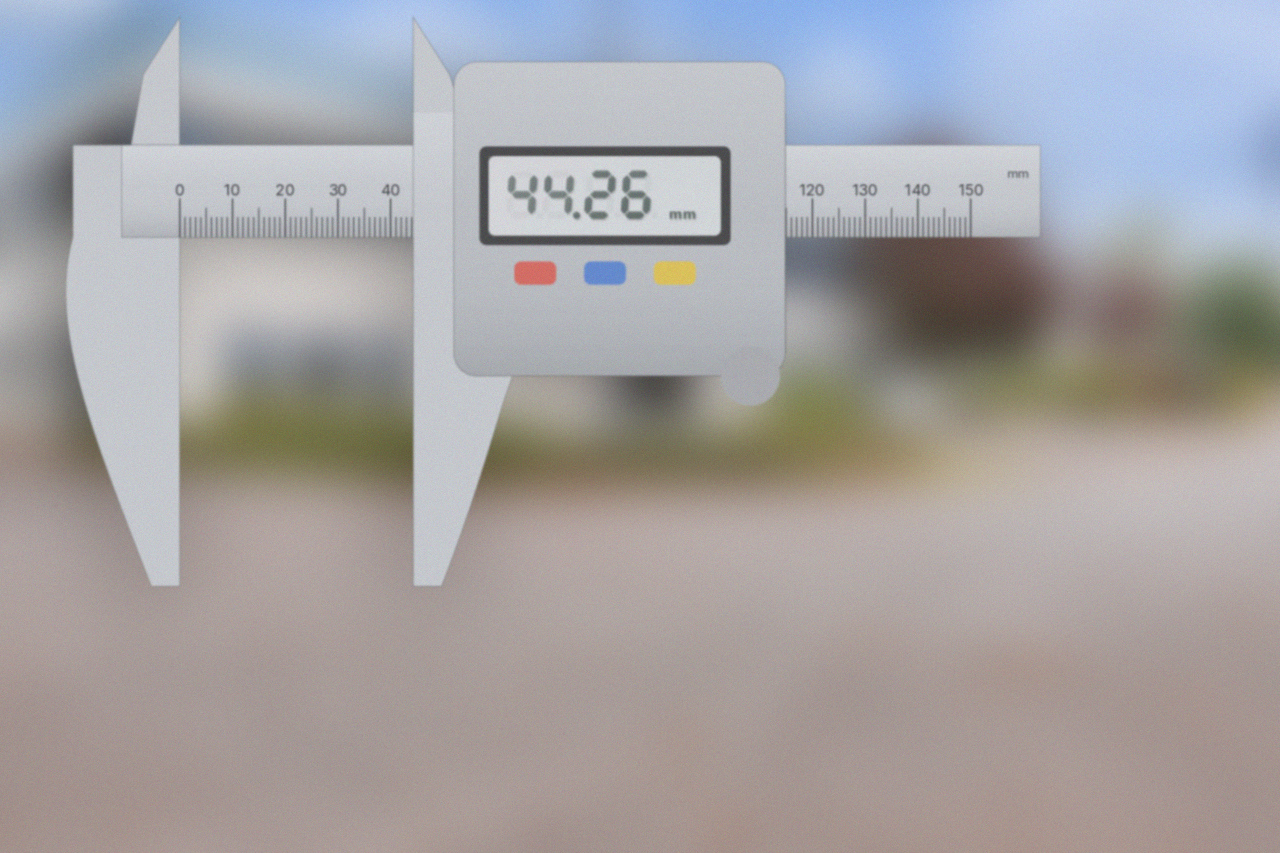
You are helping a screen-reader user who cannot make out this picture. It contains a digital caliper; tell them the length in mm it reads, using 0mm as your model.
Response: 44.26mm
